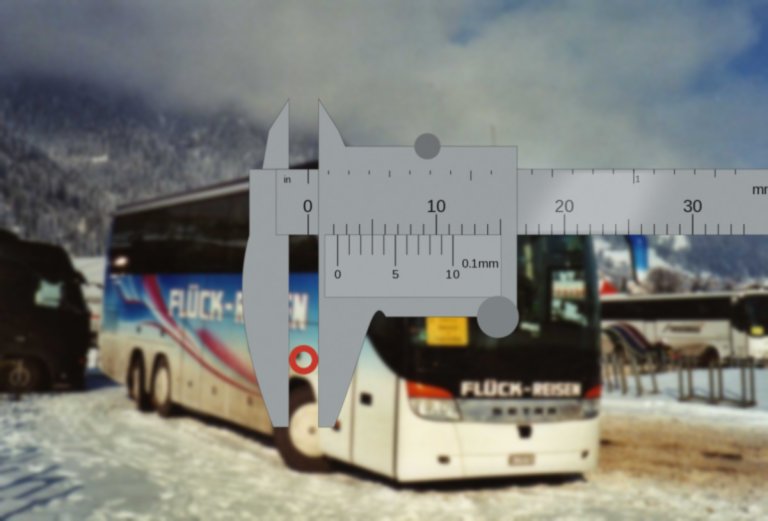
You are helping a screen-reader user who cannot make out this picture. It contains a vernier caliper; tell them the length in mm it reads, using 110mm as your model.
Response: 2.3mm
